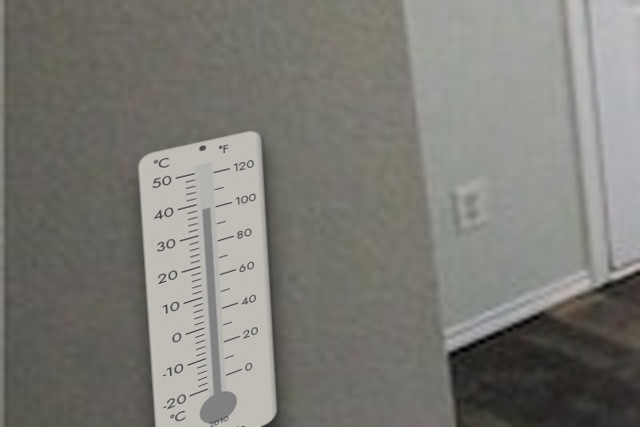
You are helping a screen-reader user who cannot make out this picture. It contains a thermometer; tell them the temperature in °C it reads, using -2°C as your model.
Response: 38°C
